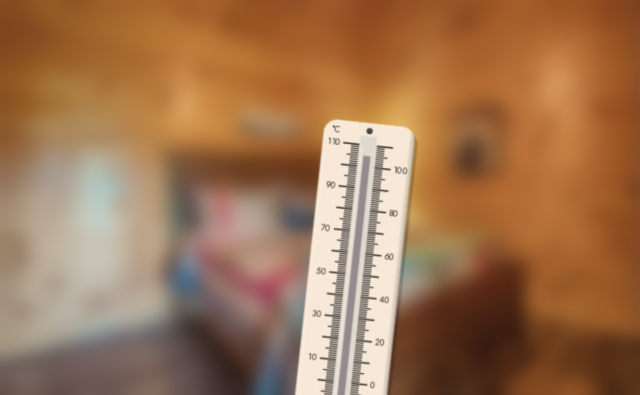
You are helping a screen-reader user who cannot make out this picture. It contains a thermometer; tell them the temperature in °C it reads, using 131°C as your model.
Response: 105°C
